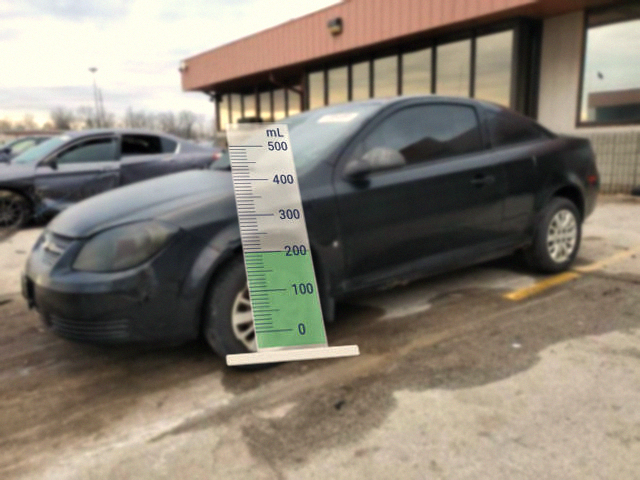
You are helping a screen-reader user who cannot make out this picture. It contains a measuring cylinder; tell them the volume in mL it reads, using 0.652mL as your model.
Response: 200mL
